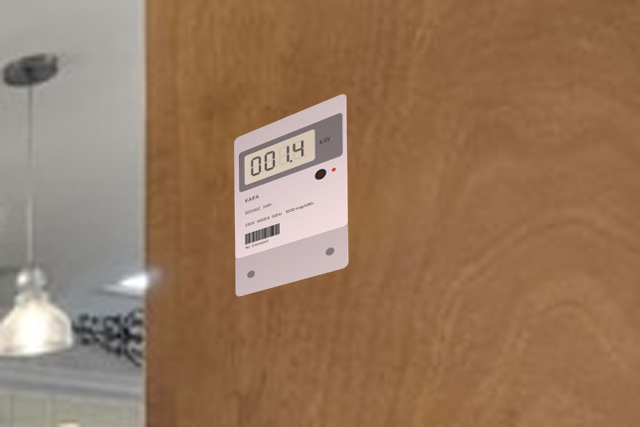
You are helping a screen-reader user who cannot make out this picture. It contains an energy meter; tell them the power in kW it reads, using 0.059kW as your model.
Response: 1.4kW
